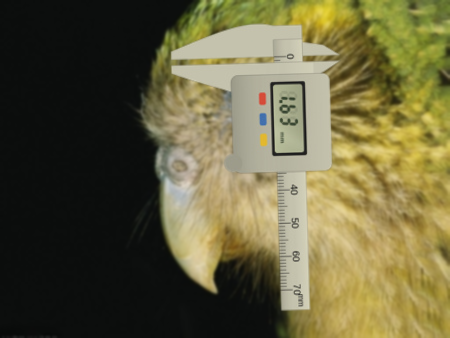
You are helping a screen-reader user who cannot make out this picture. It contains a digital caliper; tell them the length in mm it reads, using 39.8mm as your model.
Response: 1.63mm
